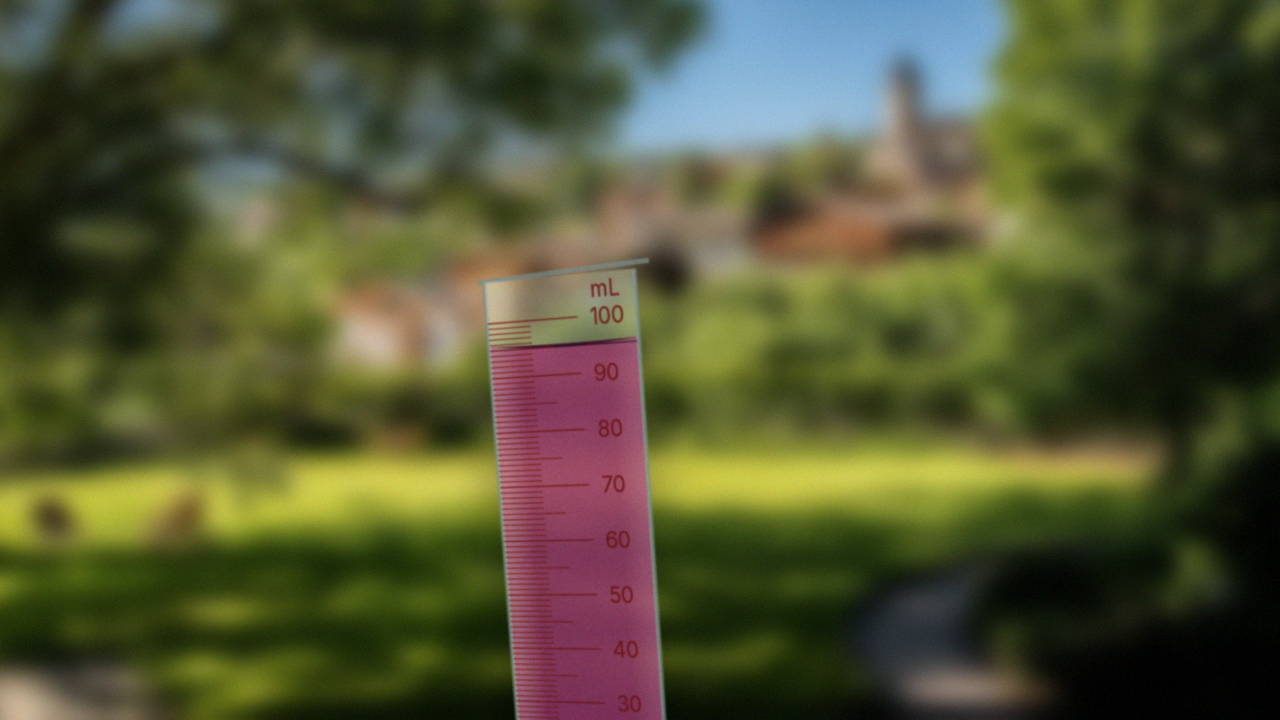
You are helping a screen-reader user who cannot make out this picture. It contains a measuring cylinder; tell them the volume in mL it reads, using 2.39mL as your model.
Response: 95mL
